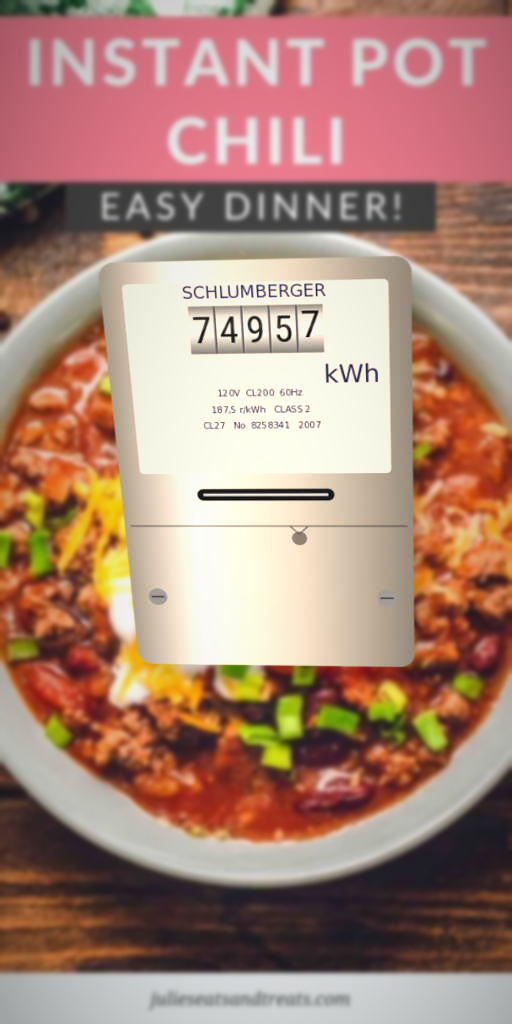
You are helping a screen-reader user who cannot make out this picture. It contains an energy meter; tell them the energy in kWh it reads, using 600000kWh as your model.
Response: 74957kWh
